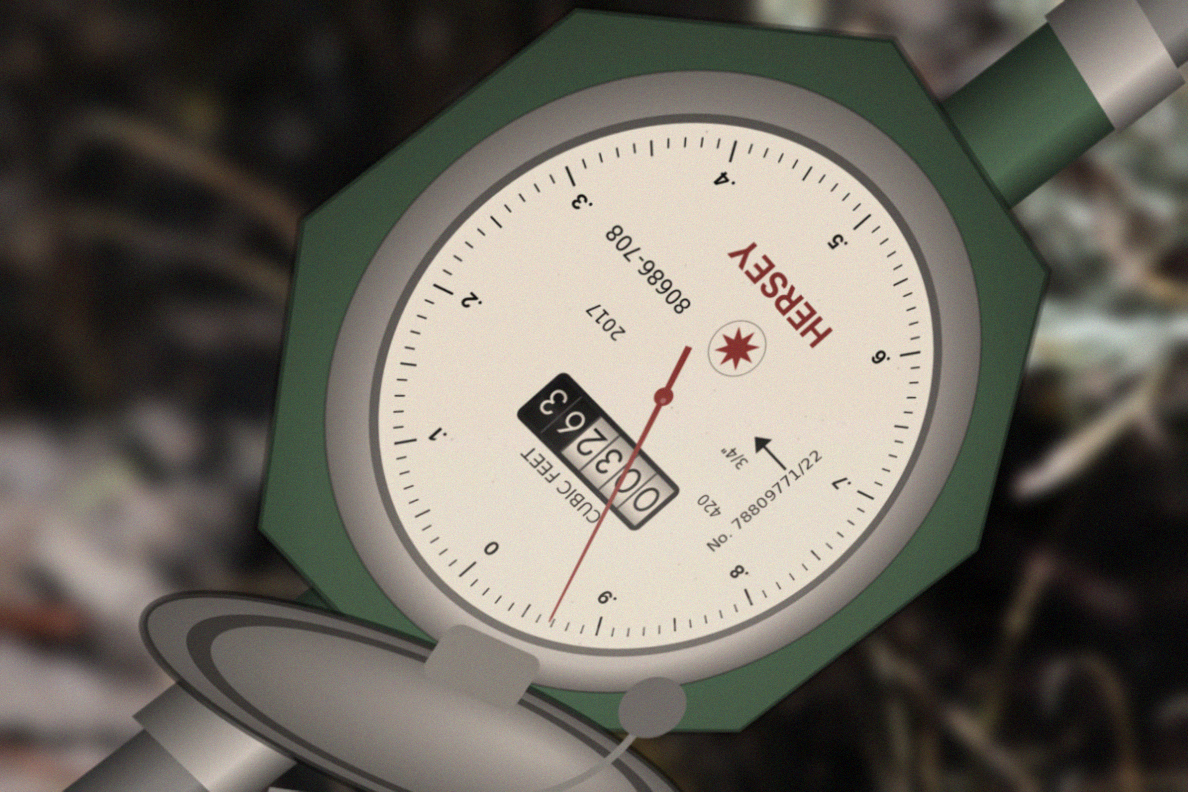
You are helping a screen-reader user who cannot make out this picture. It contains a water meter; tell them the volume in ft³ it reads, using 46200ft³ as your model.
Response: 3262.93ft³
